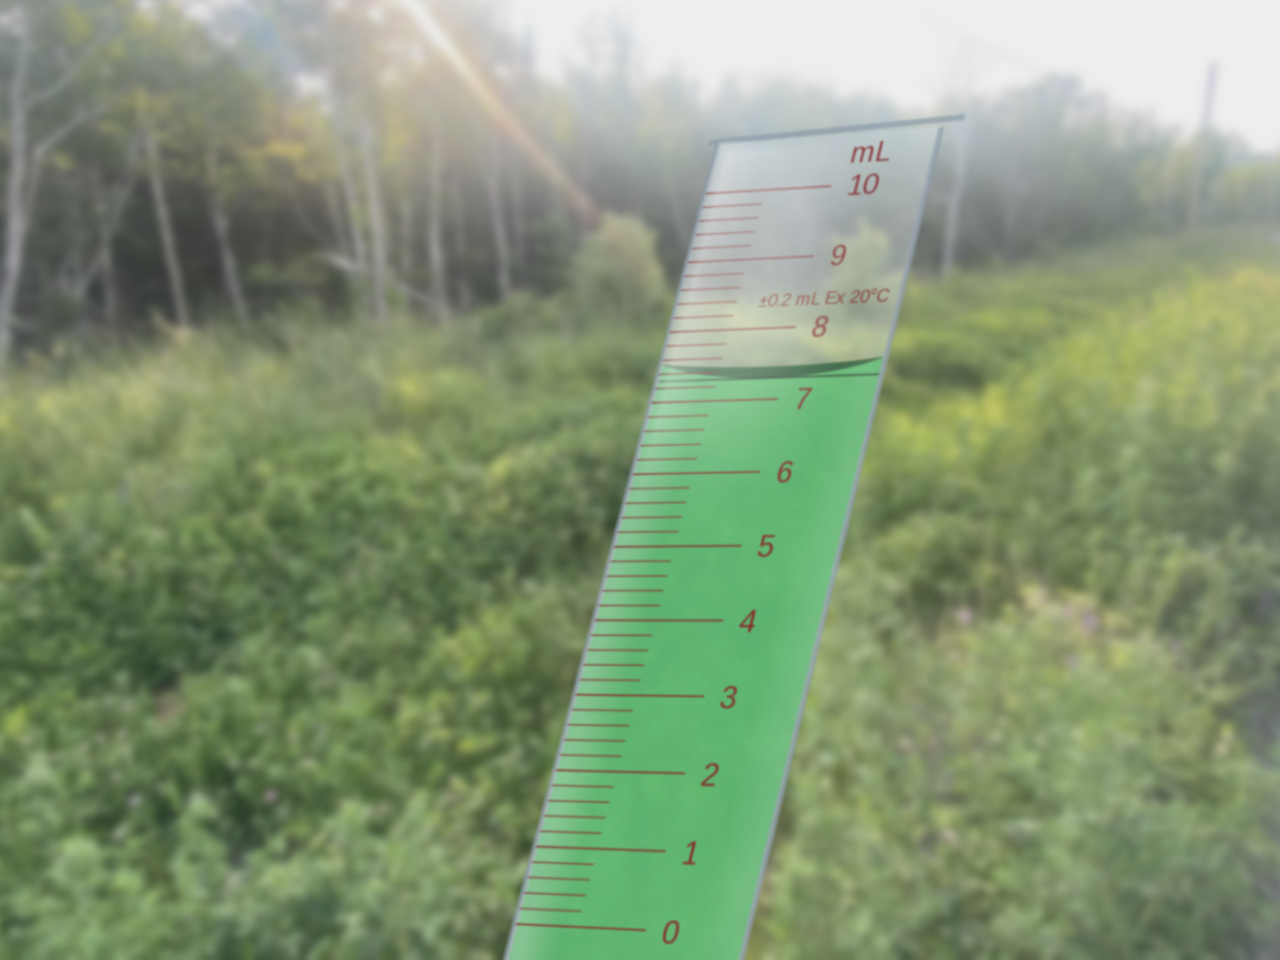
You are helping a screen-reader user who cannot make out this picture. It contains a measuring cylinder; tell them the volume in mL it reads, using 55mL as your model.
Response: 7.3mL
